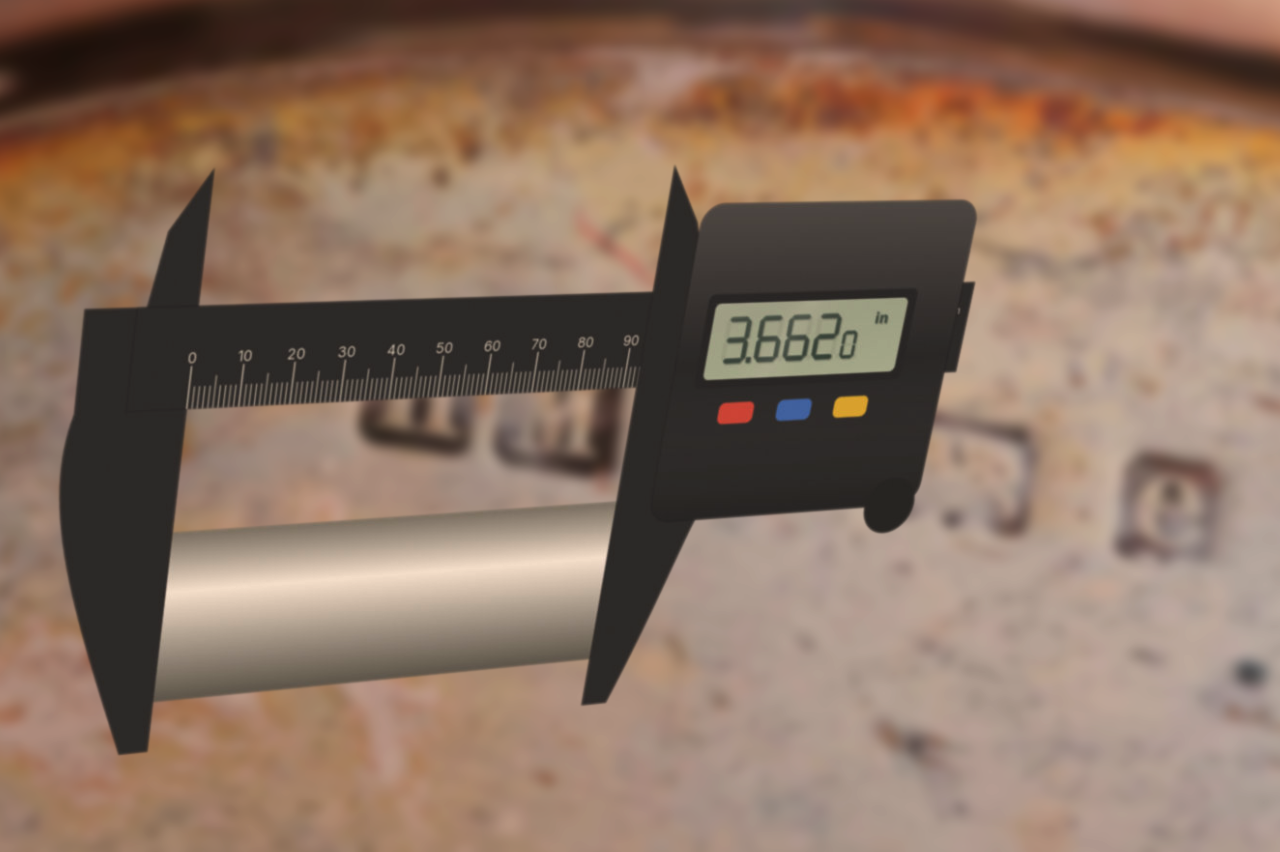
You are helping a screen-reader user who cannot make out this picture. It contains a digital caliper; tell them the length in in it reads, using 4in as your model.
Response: 3.6620in
